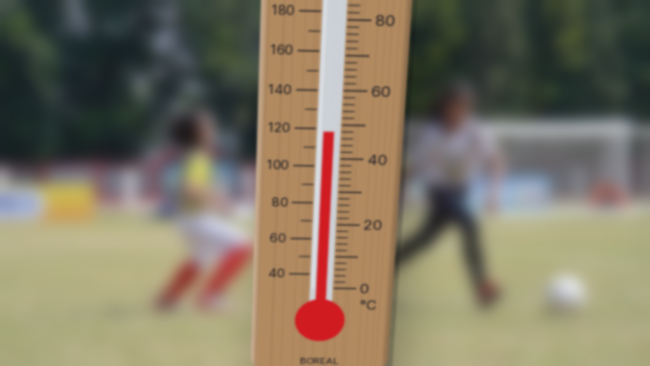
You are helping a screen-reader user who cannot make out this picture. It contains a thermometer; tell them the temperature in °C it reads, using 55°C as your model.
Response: 48°C
